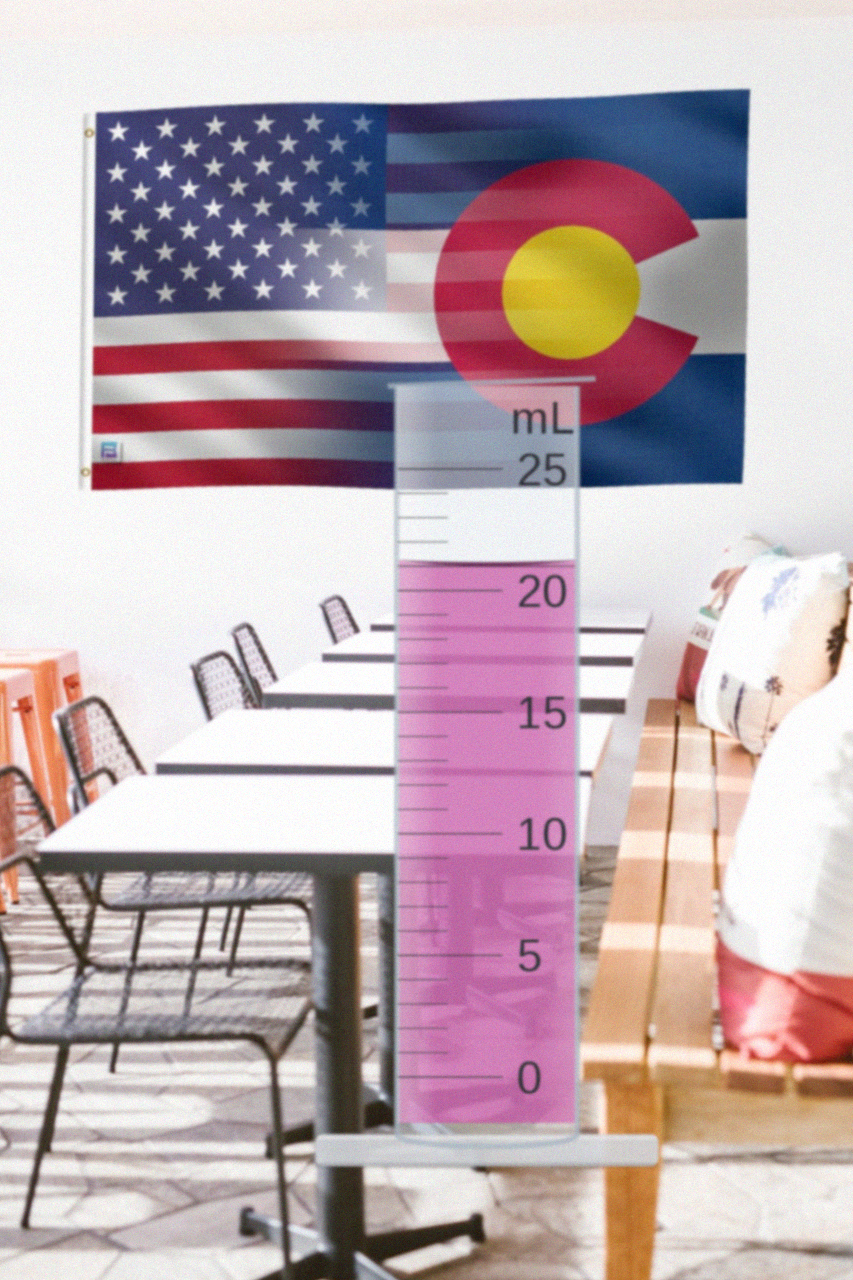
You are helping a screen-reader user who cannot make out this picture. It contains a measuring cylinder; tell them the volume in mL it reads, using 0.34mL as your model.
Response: 21mL
